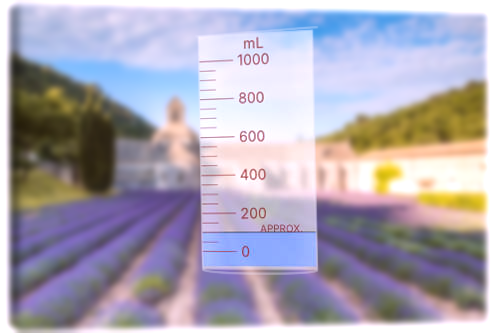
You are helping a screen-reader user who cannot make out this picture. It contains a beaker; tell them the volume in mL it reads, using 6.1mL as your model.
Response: 100mL
